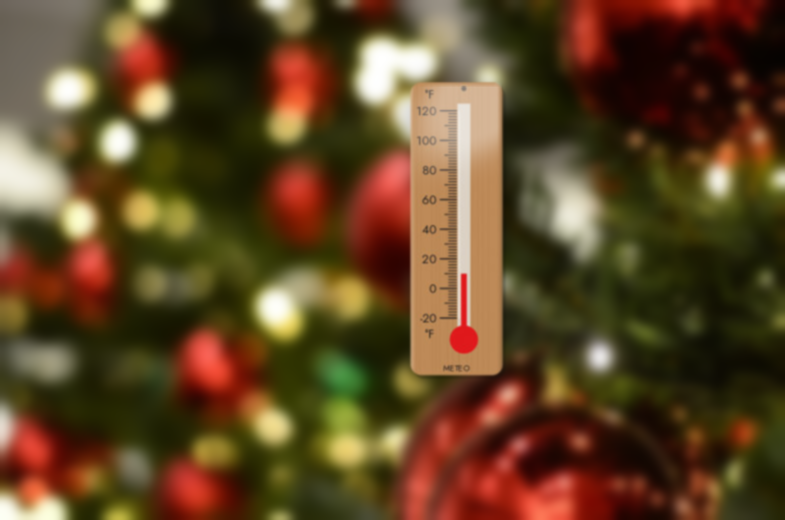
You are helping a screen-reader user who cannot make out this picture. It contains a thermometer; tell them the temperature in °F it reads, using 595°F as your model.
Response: 10°F
